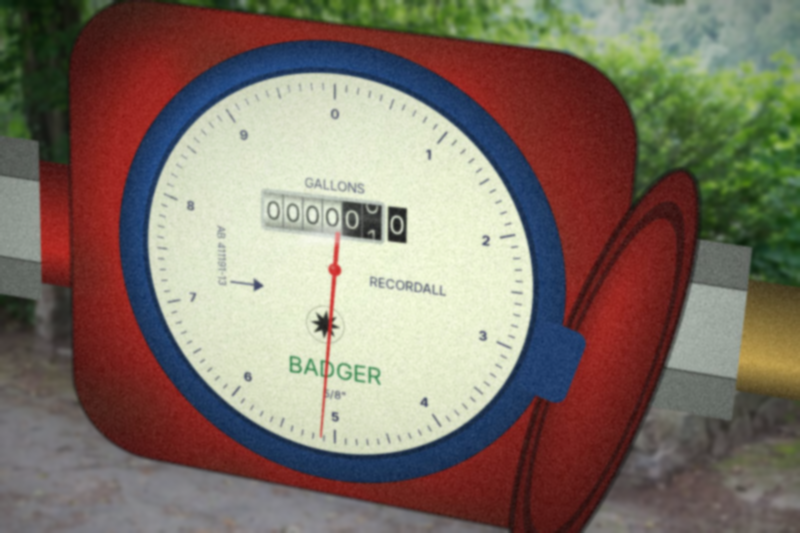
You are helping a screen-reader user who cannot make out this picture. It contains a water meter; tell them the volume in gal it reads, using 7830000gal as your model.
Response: 5.1gal
